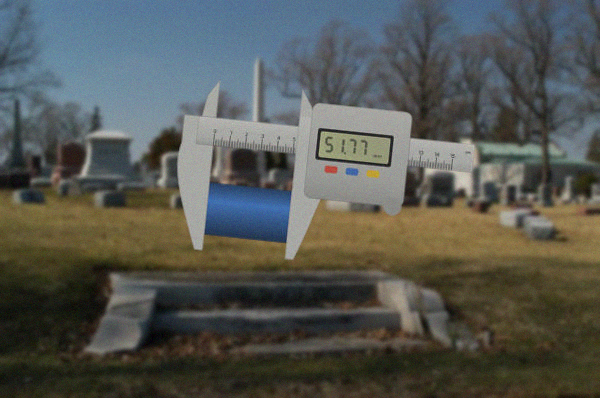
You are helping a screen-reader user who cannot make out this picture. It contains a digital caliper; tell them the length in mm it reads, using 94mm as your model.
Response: 51.77mm
